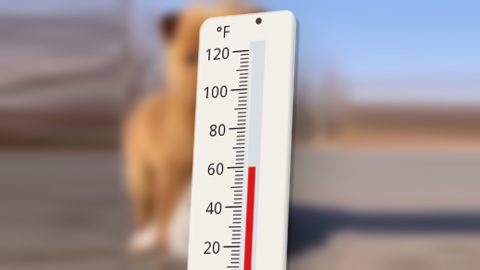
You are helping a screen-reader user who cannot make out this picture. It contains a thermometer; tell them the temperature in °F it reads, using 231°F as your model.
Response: 60°F
